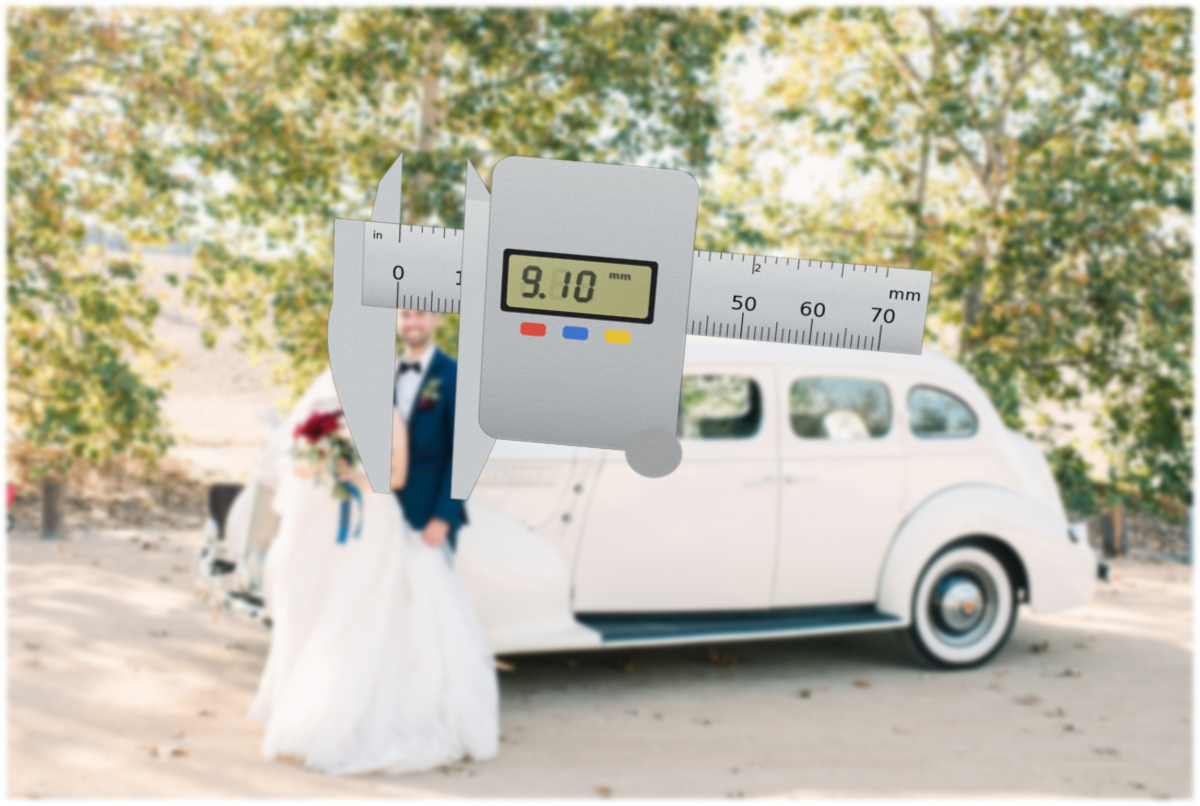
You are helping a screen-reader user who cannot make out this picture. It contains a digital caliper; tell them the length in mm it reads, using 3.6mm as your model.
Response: 9.10mm
